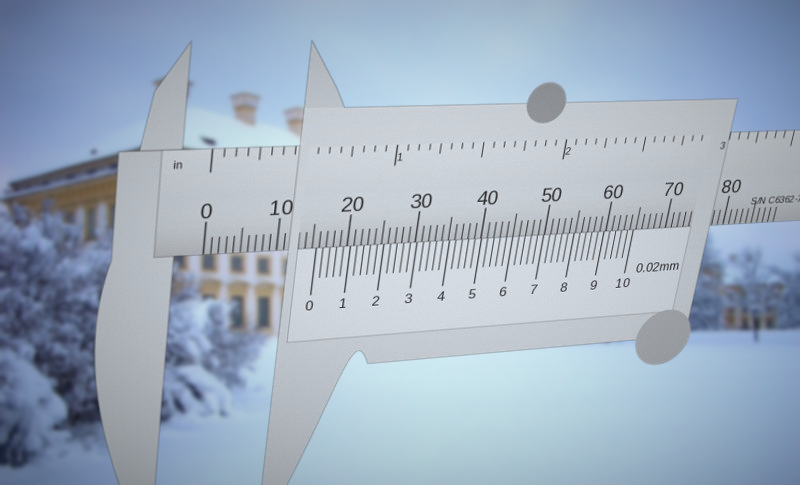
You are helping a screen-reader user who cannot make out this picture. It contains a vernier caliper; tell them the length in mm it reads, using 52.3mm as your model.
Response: 15.6mm
